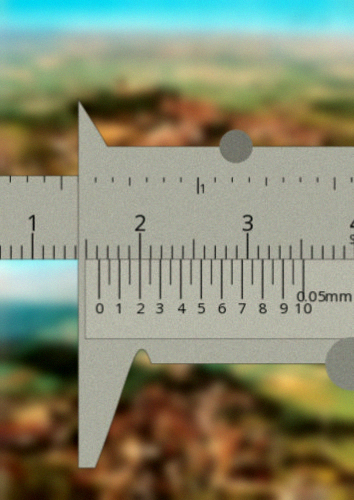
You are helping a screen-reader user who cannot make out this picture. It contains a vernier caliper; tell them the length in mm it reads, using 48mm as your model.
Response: 16.2mm
